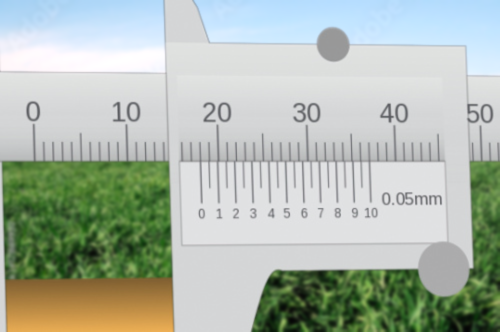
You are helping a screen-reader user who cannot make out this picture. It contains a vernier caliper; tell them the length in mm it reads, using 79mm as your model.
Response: 18.0mm
